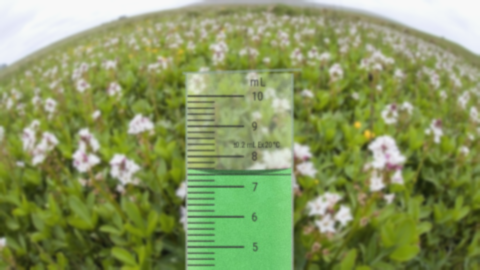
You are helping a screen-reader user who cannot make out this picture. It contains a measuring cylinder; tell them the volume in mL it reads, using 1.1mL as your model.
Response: 7.4mL
